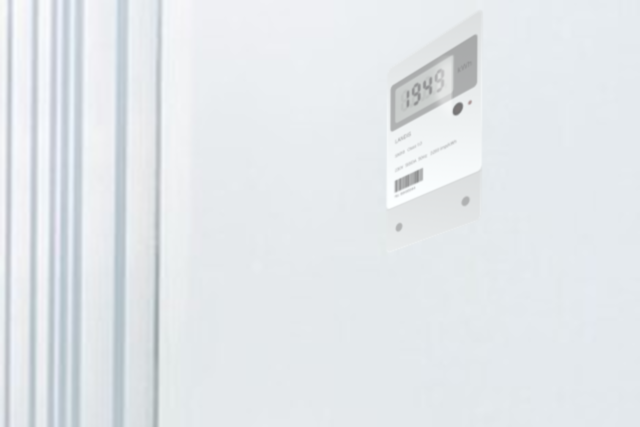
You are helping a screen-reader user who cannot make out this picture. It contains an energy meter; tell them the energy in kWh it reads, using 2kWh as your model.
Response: 1949kWh
